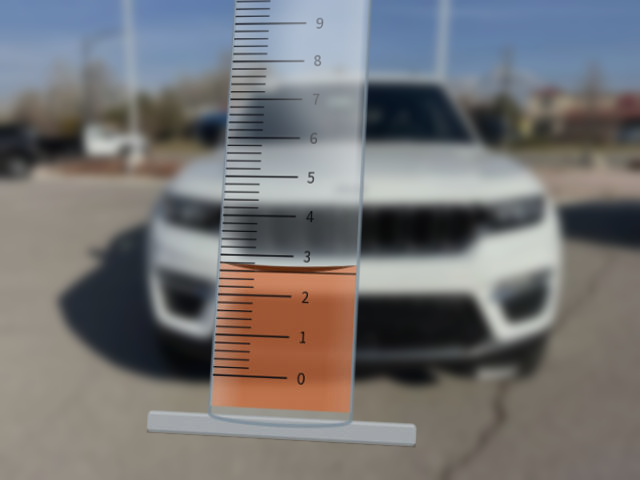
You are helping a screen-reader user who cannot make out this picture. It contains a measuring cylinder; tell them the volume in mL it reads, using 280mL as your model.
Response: 2.6mL
